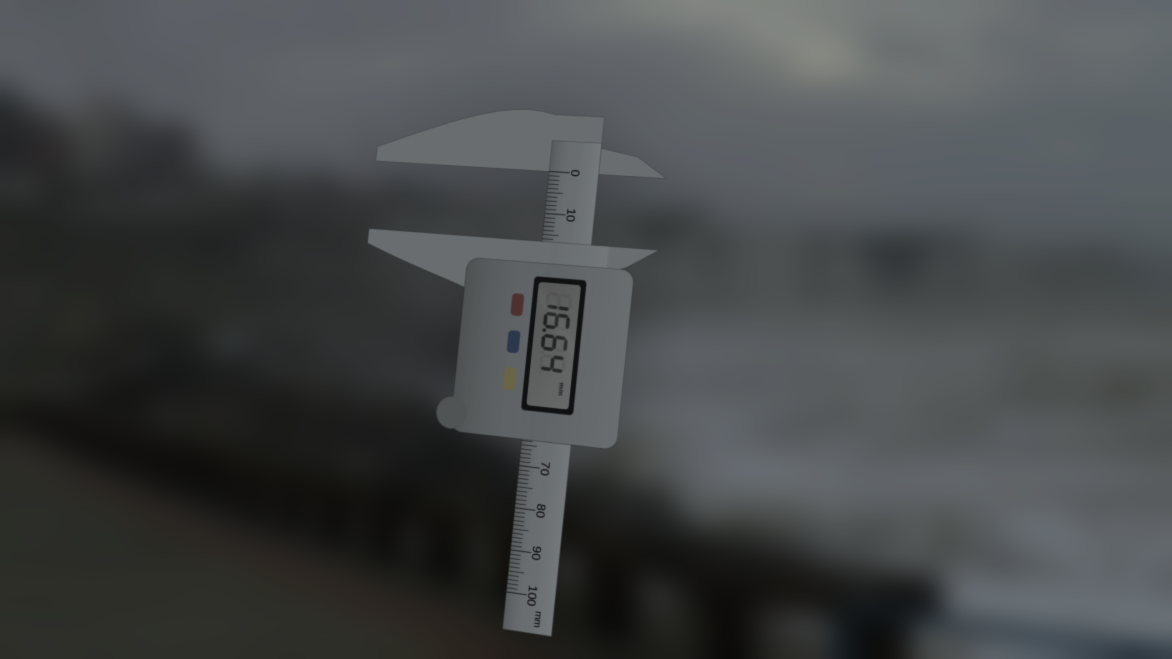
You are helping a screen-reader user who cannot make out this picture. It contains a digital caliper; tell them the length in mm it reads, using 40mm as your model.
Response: 16.64mm
